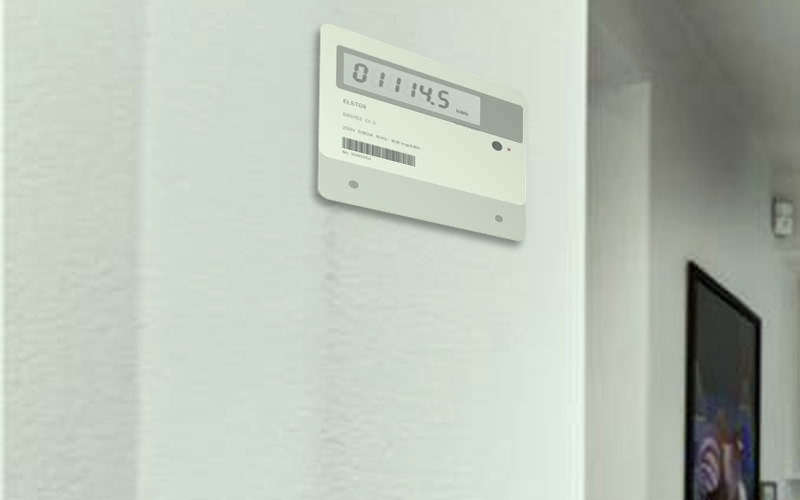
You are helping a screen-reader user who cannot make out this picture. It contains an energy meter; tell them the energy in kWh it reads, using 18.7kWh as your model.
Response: 1114.5kWh
